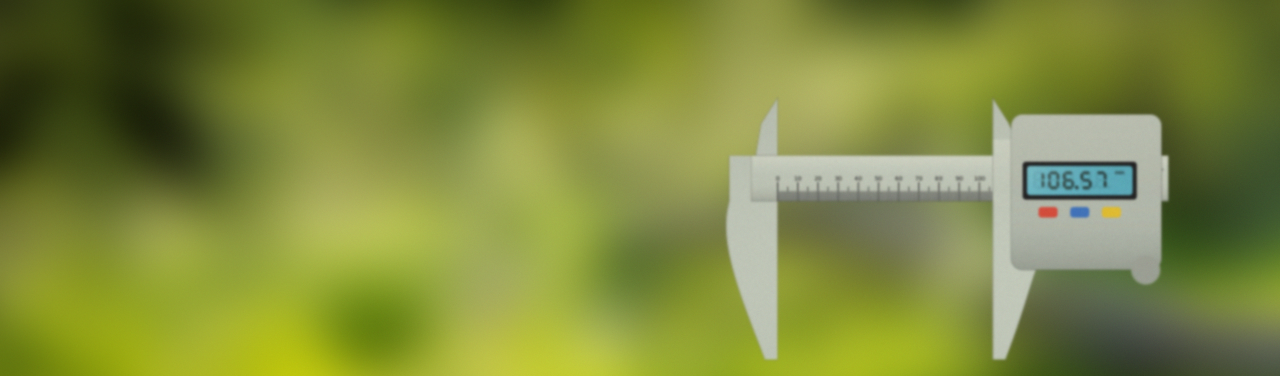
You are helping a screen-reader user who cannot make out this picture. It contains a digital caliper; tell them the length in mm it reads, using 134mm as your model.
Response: 106.57mm
